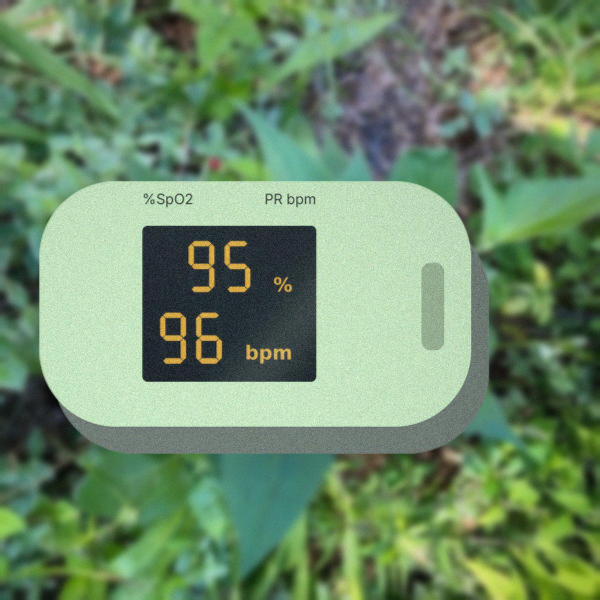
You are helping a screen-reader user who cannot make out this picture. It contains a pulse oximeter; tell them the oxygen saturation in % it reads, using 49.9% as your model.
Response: 95%
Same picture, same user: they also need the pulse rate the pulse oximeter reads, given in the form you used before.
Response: 96bpm
